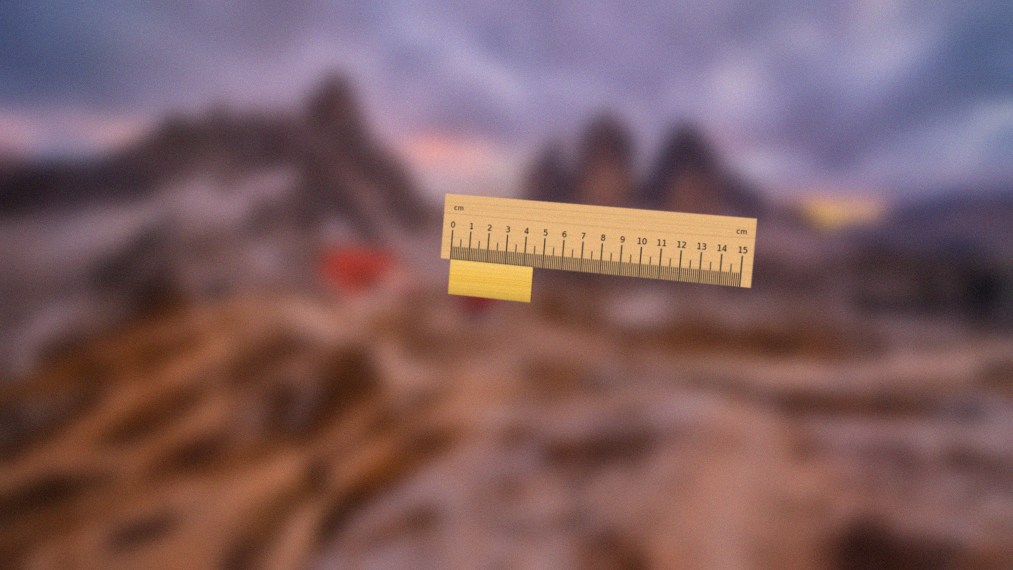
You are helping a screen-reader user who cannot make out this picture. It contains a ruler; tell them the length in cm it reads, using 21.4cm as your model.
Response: 4.5cm
